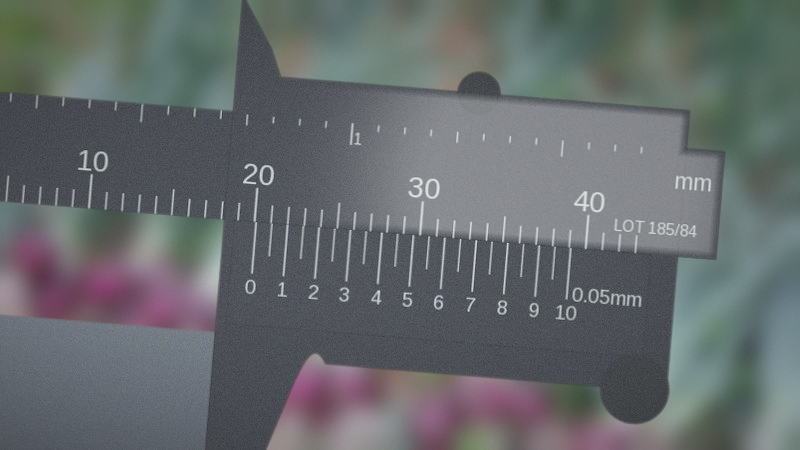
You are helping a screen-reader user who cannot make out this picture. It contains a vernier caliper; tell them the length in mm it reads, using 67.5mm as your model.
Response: 20.1mm
